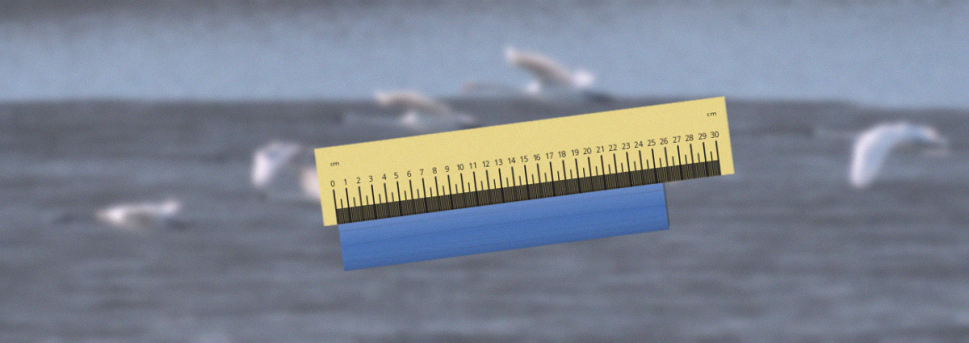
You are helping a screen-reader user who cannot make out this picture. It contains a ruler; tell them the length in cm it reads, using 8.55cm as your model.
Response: 25.5cm
